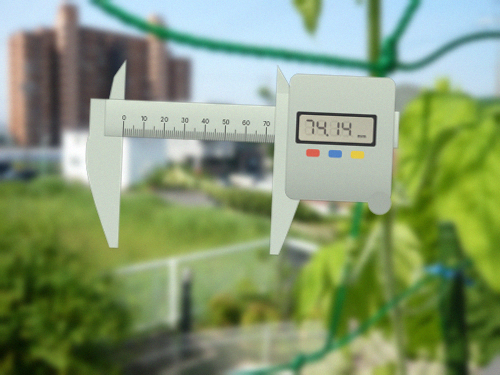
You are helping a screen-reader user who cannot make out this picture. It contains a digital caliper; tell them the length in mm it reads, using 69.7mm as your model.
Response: 74.14mm
